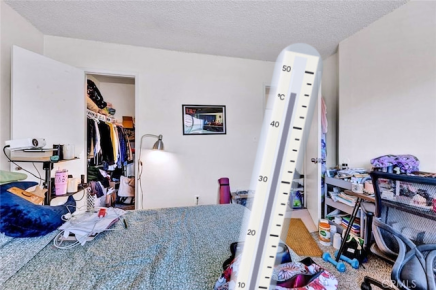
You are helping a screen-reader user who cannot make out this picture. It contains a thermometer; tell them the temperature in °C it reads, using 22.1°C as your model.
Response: 46°C
